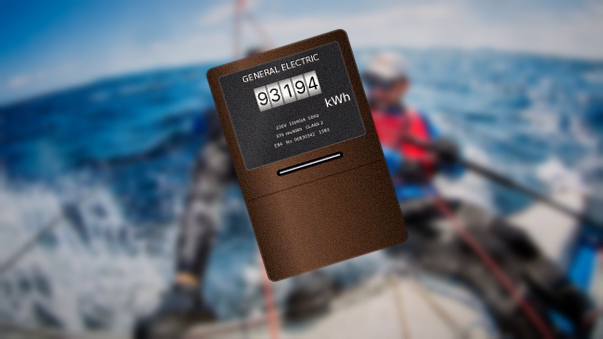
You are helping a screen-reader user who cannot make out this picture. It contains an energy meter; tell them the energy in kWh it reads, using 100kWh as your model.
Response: 93194kWh
